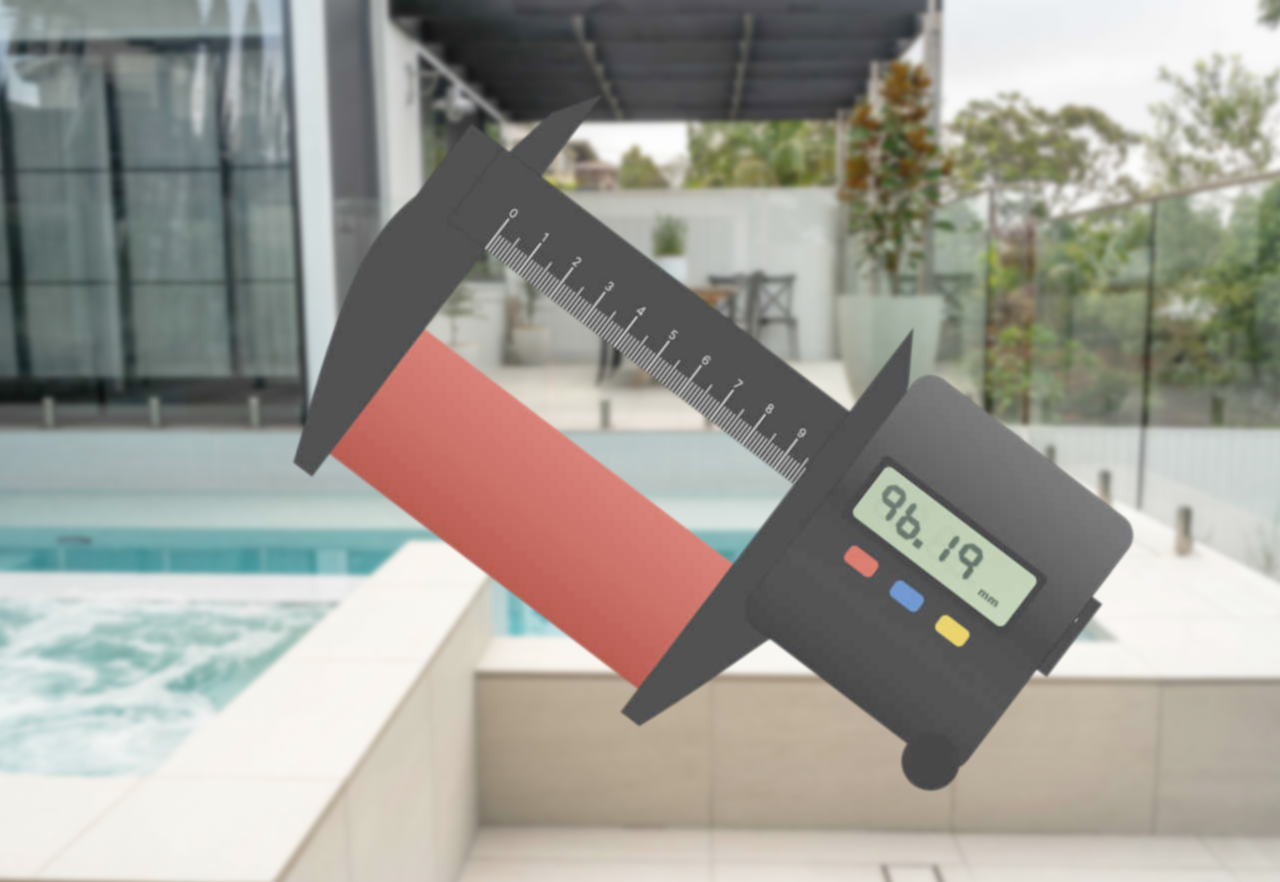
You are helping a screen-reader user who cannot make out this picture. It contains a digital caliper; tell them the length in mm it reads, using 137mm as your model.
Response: 96.19mm
